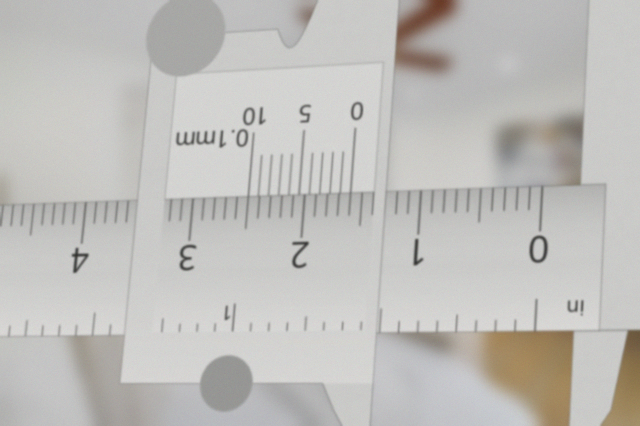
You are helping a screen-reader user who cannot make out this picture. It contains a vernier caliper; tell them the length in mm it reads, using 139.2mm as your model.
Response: 16.0mm
